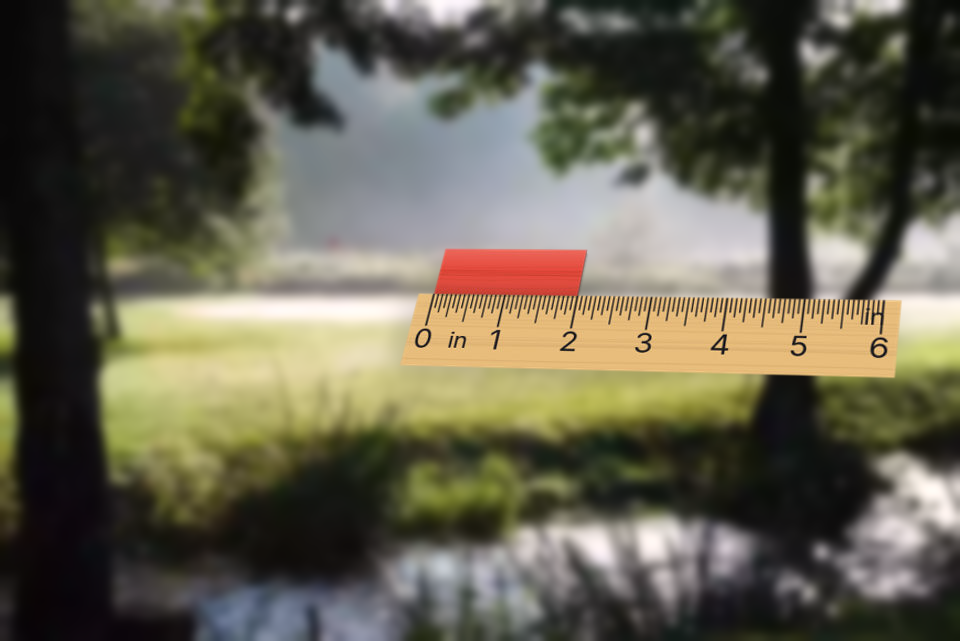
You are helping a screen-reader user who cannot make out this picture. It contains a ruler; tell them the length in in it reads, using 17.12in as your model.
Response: 2in
